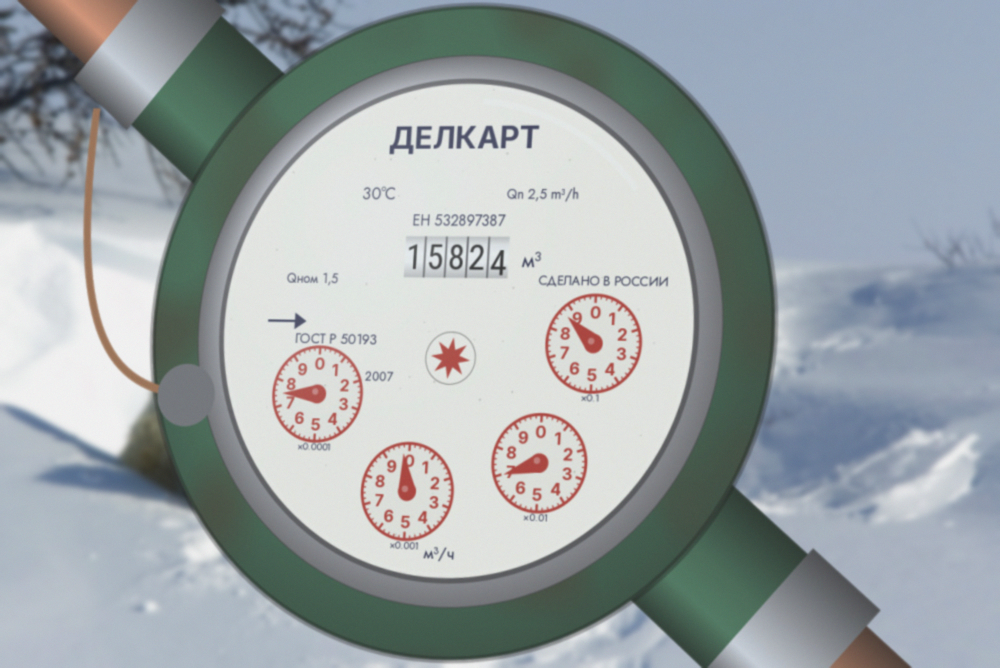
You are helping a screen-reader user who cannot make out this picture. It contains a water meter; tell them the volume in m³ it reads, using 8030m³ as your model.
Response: 15823.8697m³
